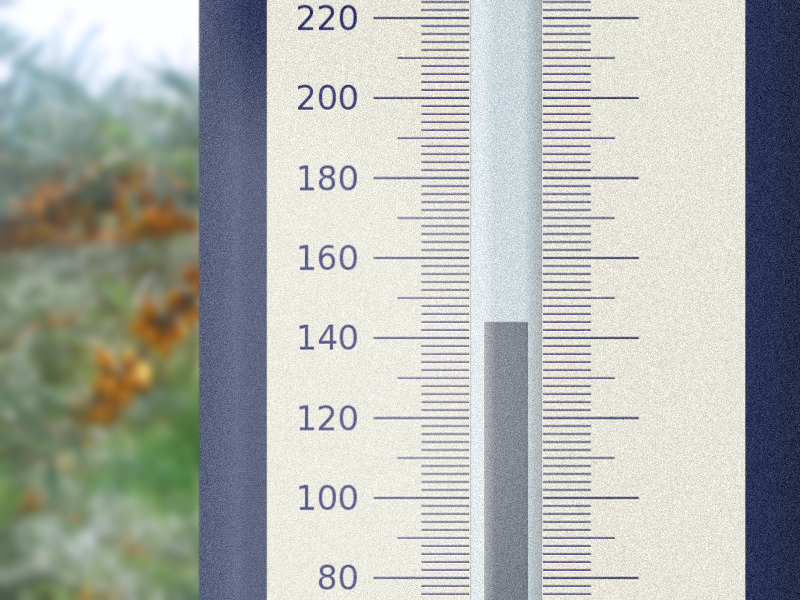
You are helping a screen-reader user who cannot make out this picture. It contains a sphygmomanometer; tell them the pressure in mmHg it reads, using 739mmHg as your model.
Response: 144mmHg
